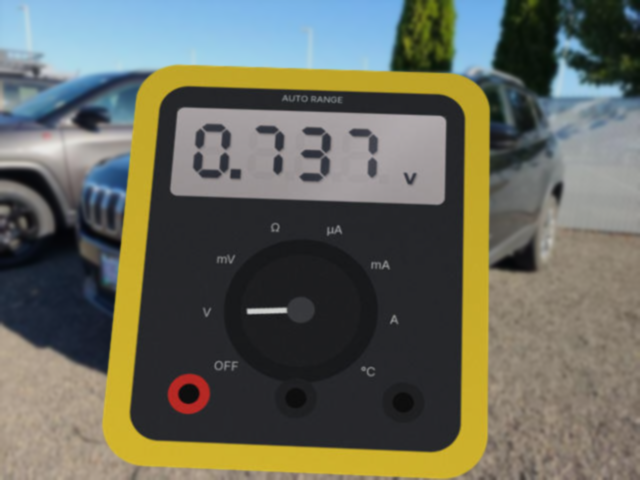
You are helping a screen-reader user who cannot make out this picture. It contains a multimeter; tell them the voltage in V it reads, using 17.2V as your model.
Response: 0.737V
